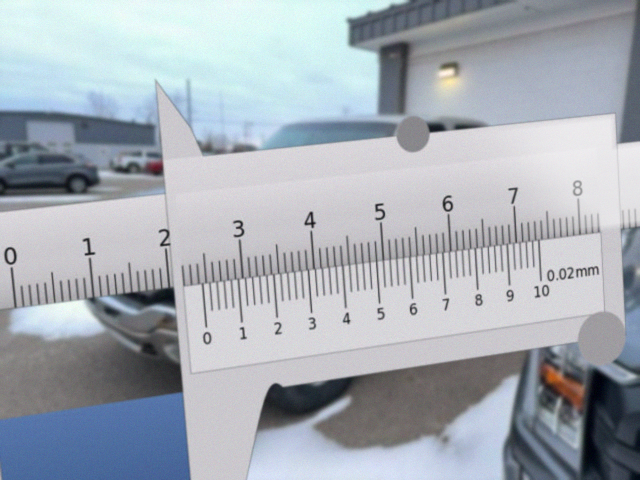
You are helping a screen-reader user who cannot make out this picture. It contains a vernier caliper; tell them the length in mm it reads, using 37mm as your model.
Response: 24.5mm
